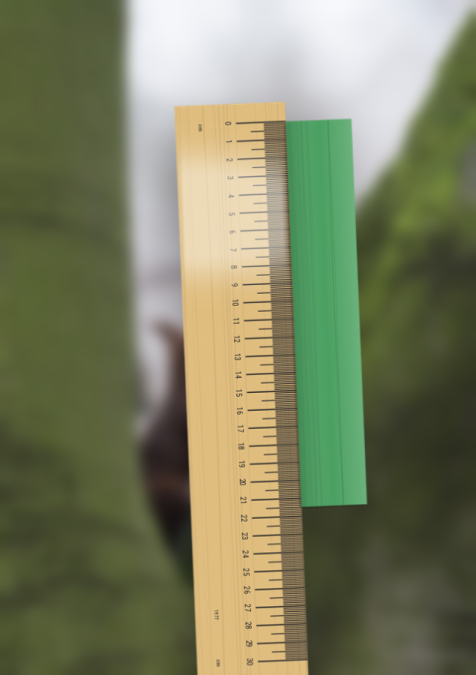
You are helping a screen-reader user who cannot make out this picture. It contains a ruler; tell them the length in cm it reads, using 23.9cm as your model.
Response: 21.5cm
